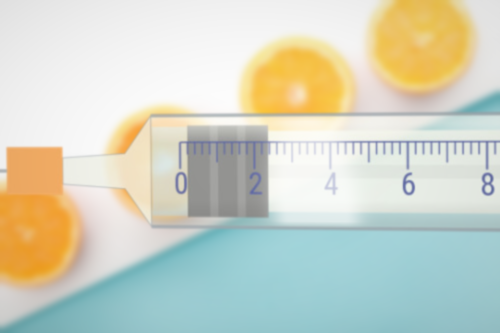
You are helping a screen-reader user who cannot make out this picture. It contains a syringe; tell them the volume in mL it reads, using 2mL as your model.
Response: 0.2mL
